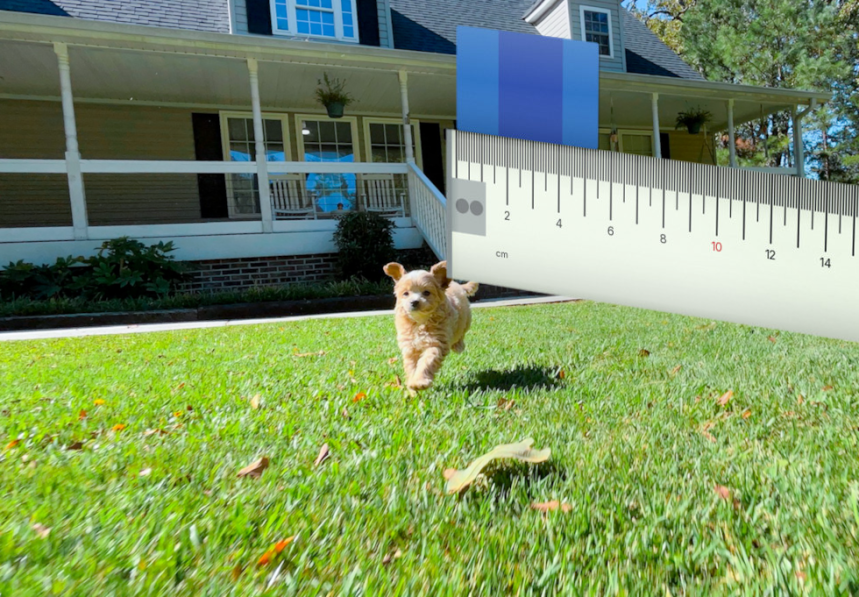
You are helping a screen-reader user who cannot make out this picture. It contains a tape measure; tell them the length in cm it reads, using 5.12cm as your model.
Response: 5.5cm
